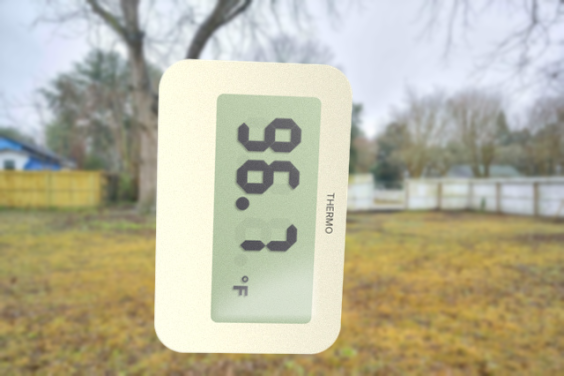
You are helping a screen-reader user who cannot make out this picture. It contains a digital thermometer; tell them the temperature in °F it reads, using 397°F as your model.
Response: 96.7°F
